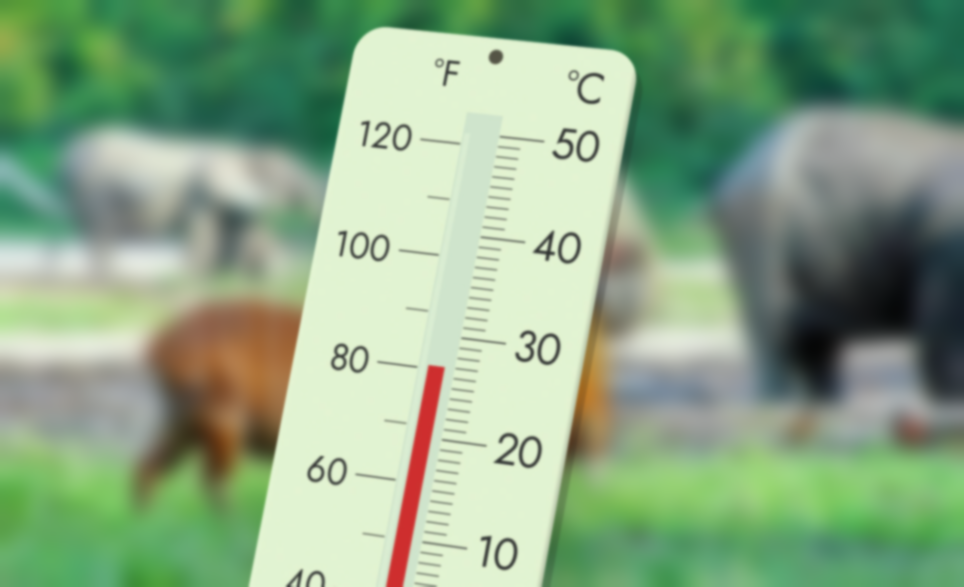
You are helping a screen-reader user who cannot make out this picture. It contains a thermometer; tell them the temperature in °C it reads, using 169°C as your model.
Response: 27°C
